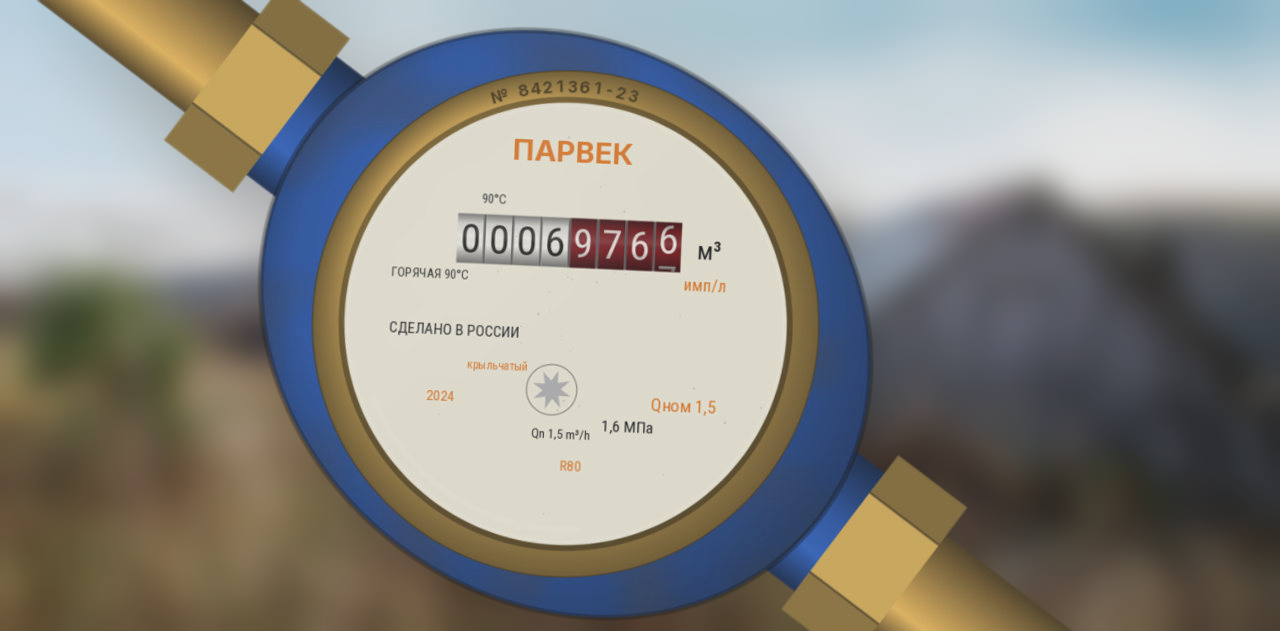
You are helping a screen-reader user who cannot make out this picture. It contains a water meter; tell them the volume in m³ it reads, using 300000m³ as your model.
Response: 6.9766m³
